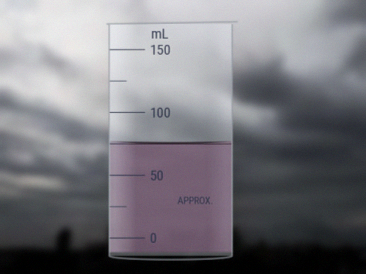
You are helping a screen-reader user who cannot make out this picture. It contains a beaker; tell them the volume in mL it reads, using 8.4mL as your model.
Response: 75mL
